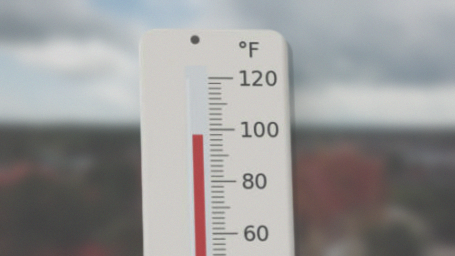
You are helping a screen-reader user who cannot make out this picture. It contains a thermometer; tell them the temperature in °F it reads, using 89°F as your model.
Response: 98°F
